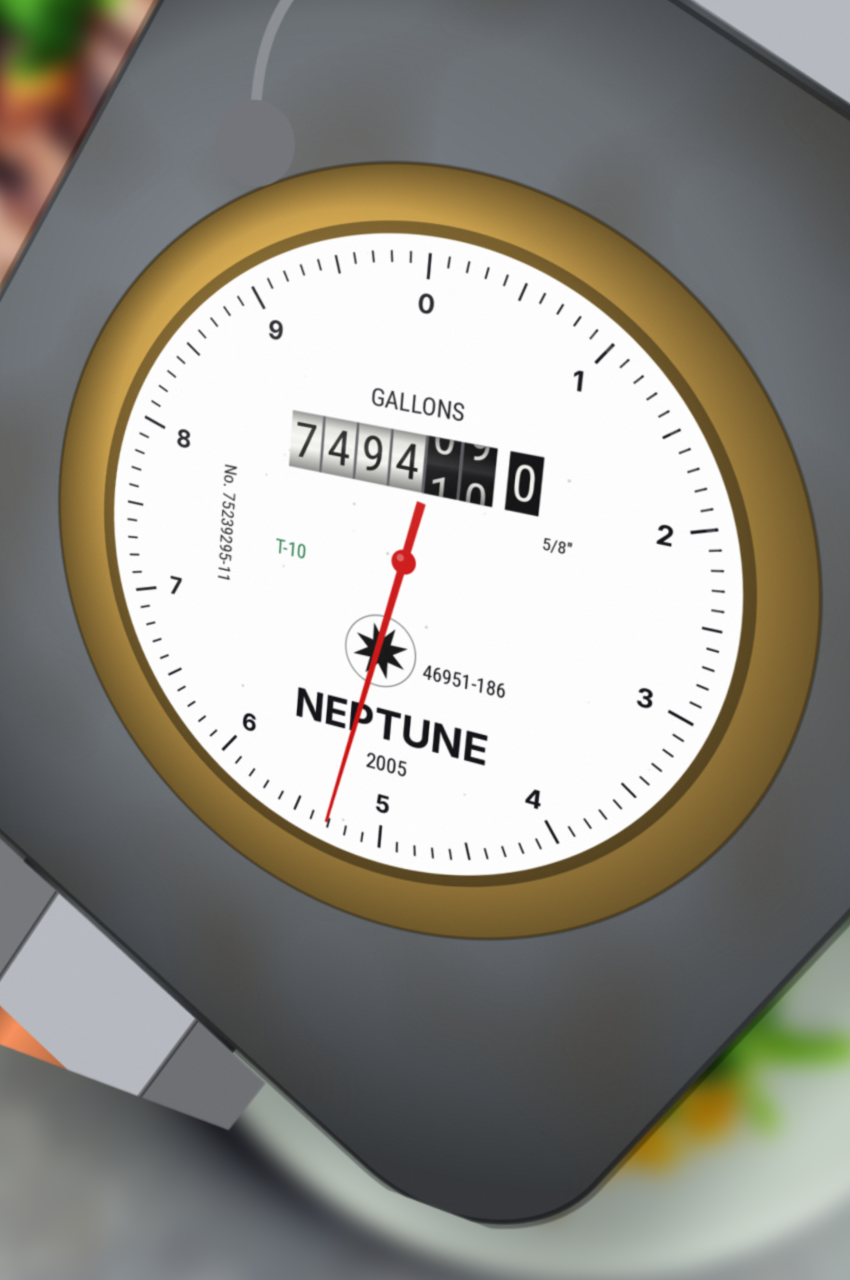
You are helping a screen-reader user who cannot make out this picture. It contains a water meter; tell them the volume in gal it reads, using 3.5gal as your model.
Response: 7494095.3gal
